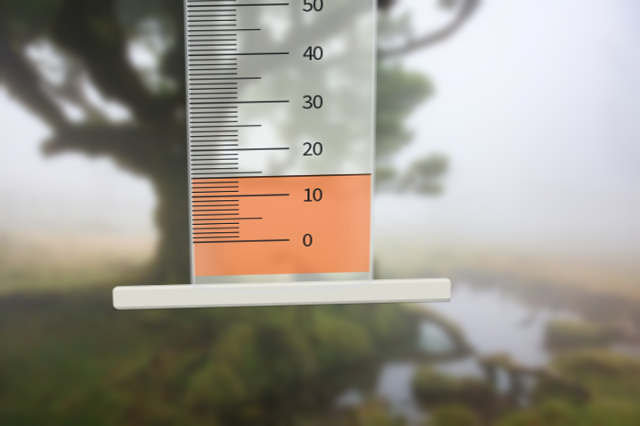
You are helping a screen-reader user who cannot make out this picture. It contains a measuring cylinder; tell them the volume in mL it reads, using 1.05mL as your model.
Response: 14mL
